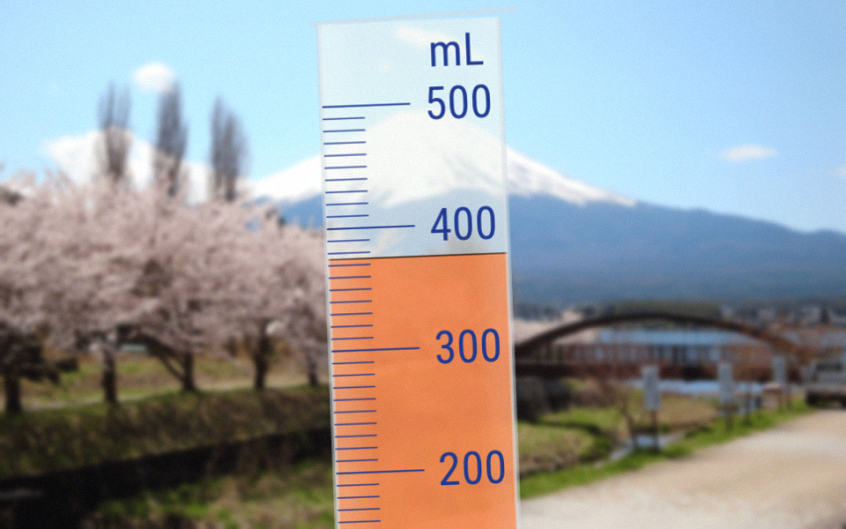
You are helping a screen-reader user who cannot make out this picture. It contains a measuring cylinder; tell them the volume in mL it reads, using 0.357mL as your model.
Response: 375mL
